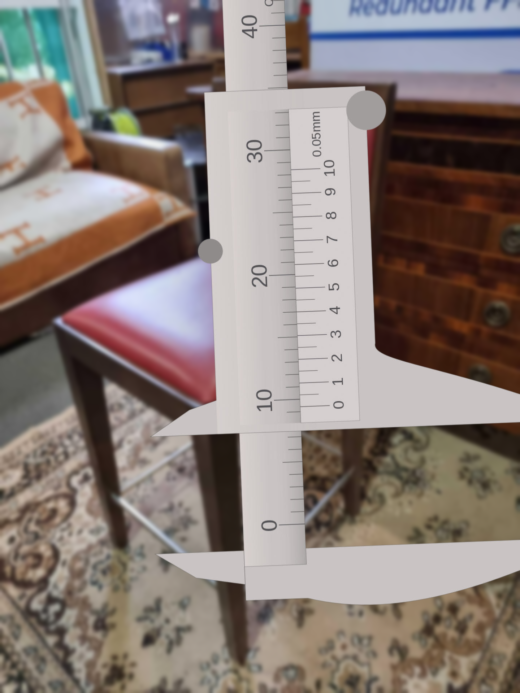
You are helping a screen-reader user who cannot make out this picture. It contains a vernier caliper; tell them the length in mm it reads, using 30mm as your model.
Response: 9.4mm
